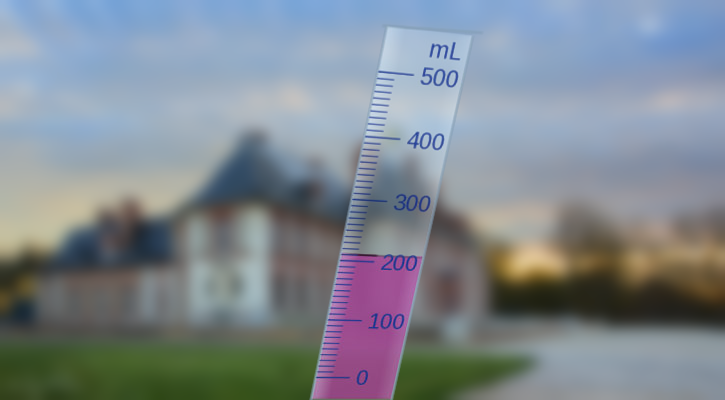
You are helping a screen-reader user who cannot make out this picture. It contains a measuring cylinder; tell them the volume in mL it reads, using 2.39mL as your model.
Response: 210mL
